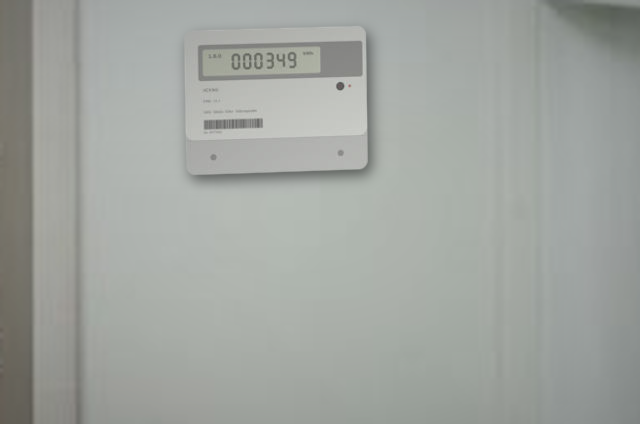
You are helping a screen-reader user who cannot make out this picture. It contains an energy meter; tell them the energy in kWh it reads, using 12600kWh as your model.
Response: 349kWh
